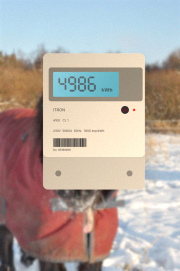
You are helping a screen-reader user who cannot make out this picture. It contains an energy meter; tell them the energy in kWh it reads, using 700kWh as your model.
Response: 4986kWh
